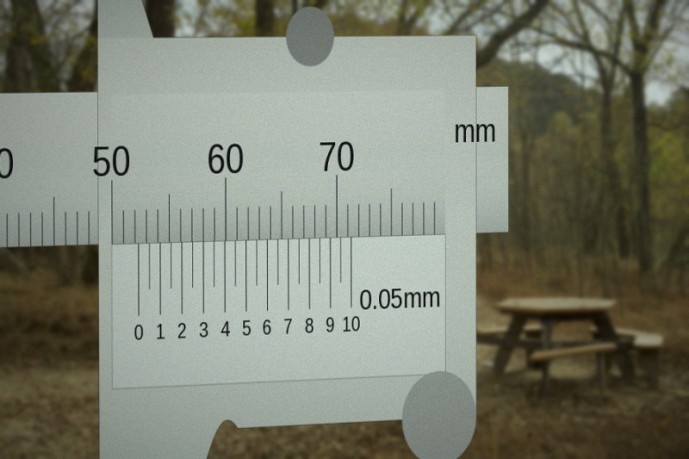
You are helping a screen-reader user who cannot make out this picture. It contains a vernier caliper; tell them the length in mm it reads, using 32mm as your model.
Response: 52.3mm
